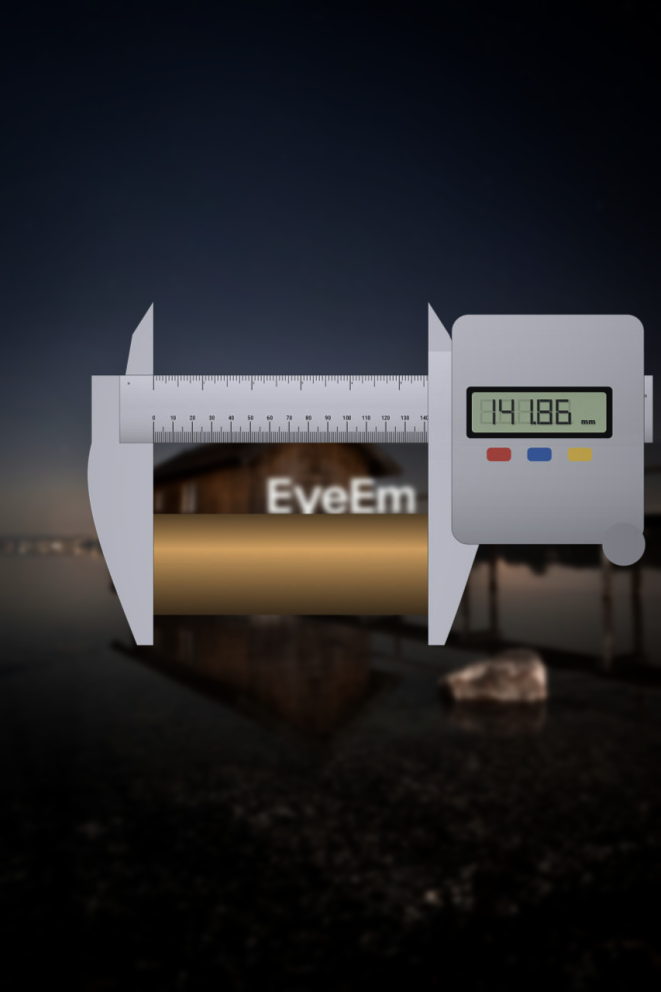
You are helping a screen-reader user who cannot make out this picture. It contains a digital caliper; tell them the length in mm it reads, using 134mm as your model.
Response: 141.86mm
